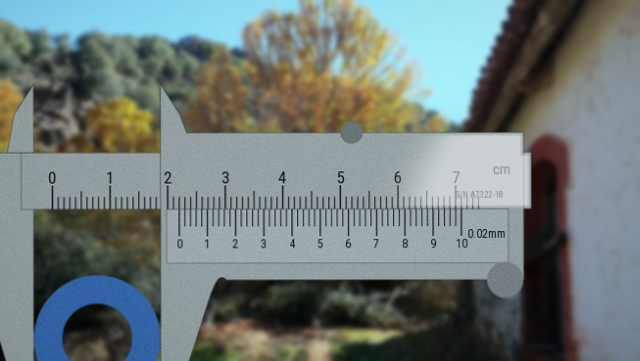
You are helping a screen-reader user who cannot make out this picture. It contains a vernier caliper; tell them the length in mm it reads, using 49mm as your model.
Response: 22.0mm
